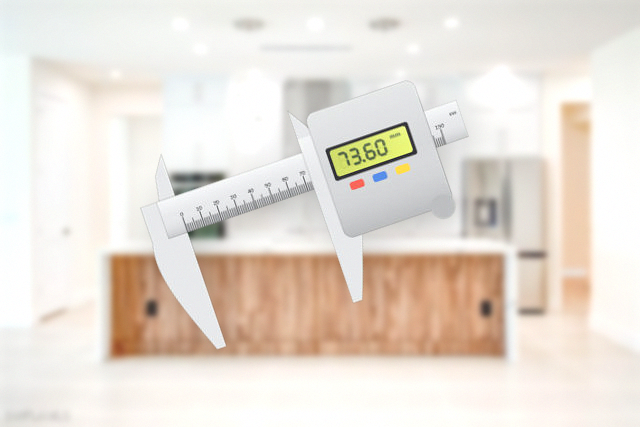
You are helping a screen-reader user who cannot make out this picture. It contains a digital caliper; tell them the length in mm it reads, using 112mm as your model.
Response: 73.60mm
